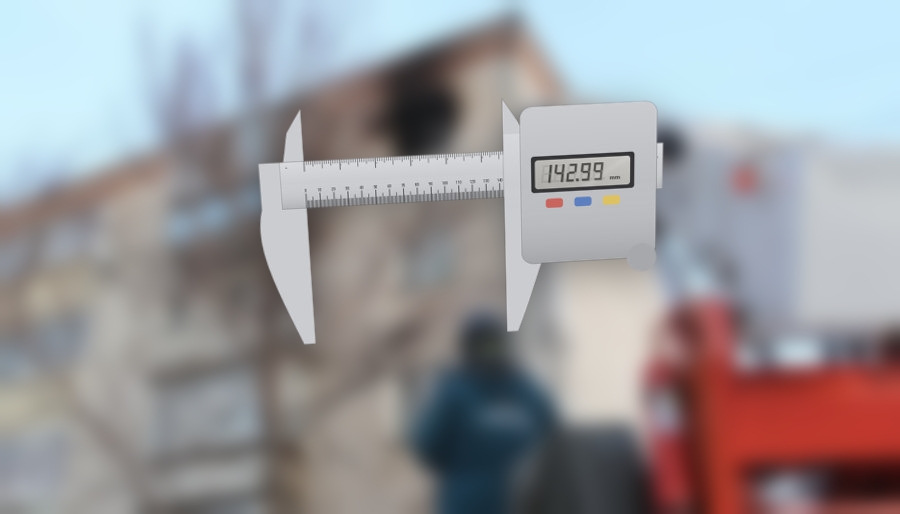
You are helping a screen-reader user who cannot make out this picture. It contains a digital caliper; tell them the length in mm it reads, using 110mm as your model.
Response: 142.99mm
